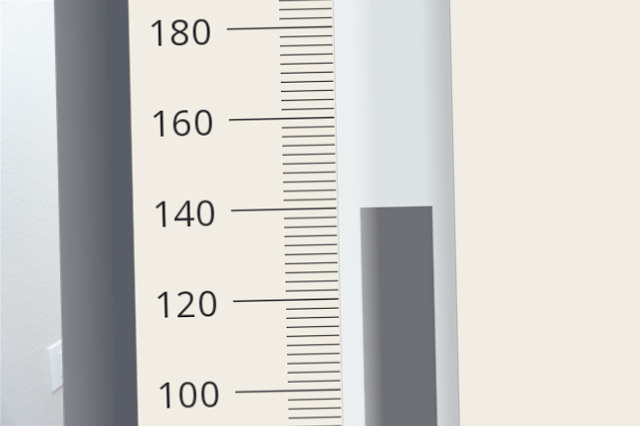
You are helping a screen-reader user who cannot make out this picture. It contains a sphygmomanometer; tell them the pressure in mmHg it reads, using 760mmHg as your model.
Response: 140mmHg
